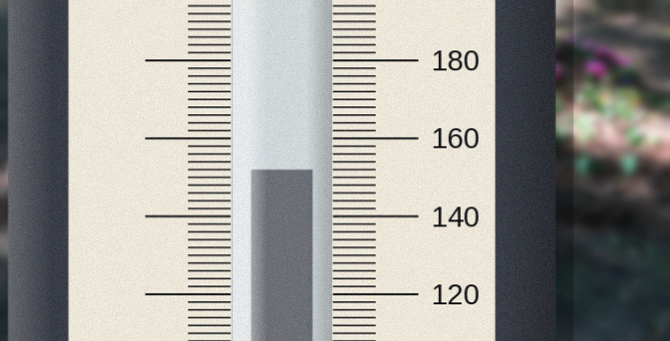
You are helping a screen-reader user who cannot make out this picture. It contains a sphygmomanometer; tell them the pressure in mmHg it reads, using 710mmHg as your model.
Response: 152mmHg
